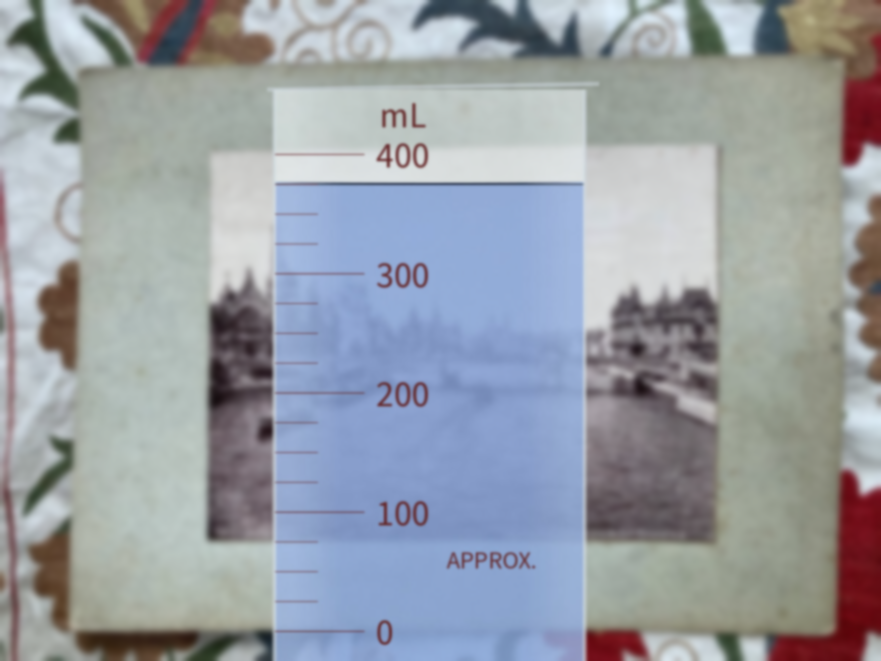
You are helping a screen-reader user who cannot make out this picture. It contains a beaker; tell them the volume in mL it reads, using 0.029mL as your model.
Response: 375mL
